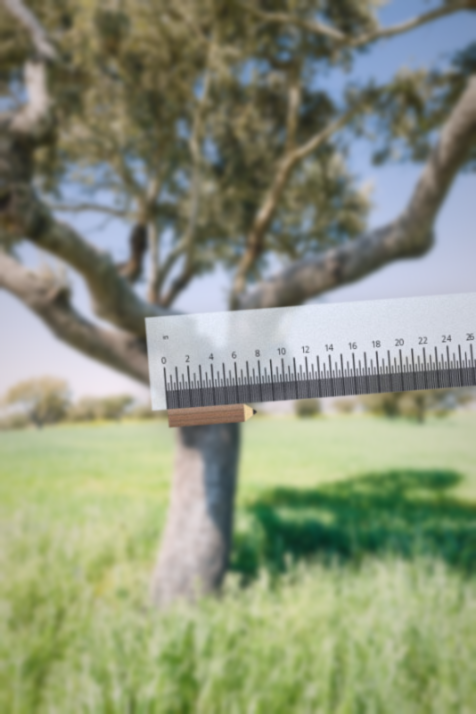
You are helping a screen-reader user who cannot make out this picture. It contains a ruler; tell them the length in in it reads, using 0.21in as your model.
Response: 7.5in
